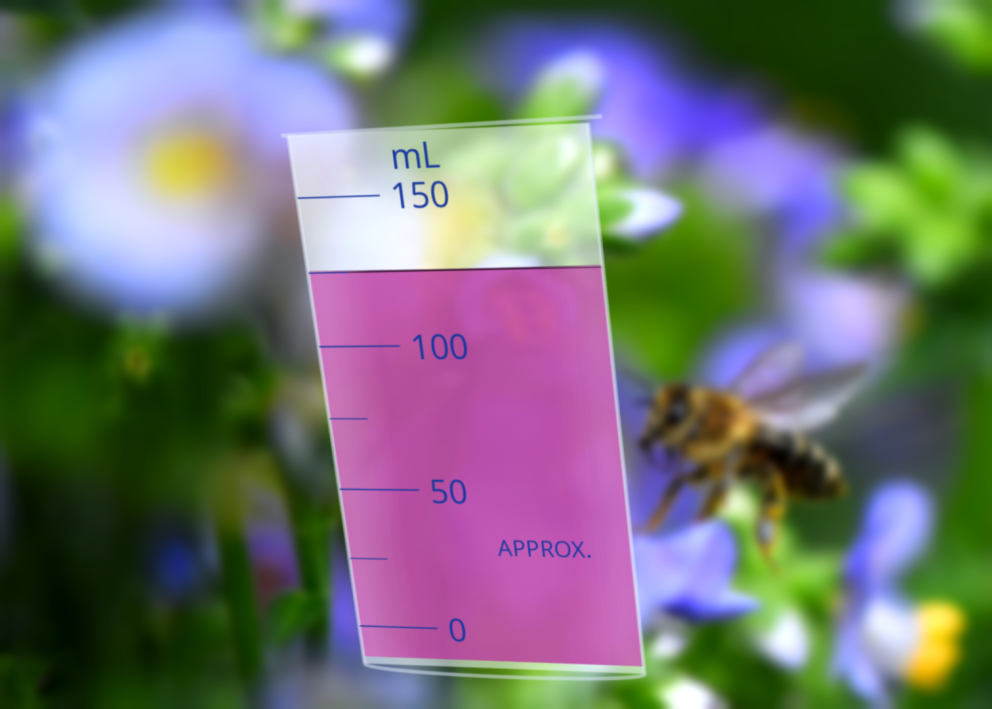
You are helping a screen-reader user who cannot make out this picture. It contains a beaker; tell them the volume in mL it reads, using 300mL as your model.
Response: 125mL
